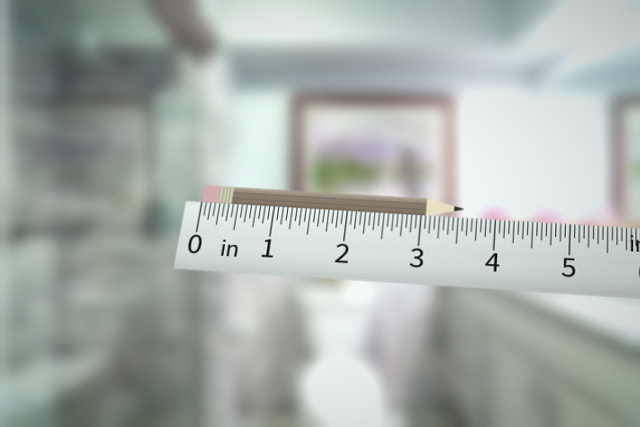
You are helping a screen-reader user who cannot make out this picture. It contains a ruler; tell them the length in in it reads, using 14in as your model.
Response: 3.5625in
